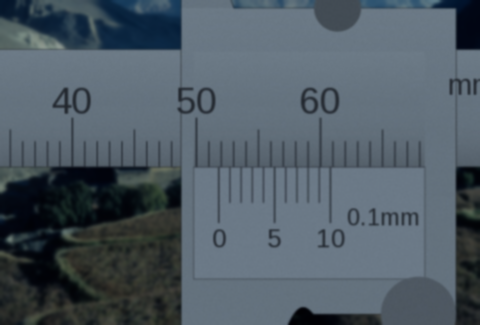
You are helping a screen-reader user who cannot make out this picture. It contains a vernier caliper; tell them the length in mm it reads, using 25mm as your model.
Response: 51.8mm
